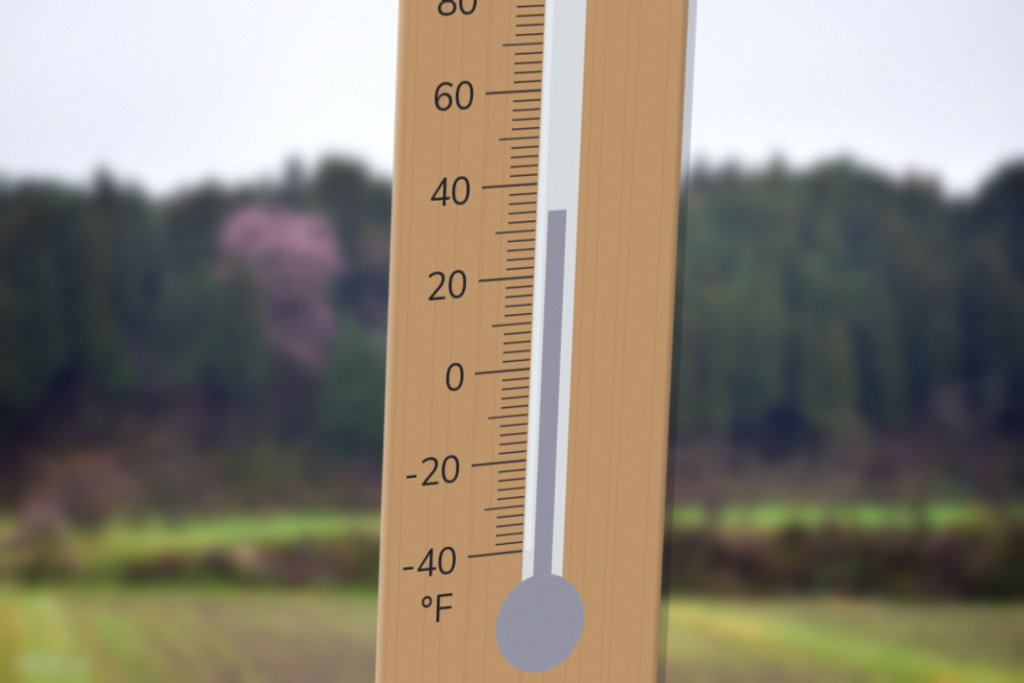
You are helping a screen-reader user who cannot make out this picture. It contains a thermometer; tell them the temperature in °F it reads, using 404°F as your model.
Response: 34°F
